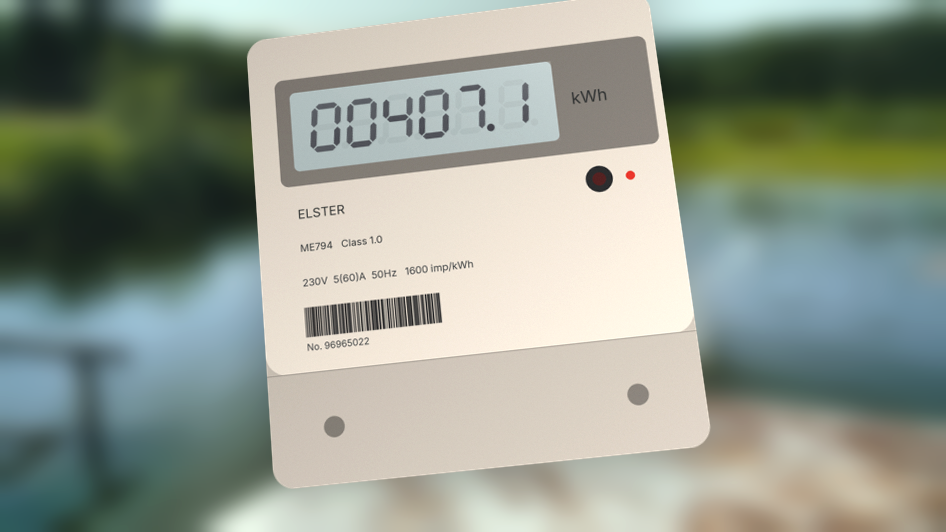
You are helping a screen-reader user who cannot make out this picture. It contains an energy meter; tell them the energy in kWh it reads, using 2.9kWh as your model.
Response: 407.1kWh
